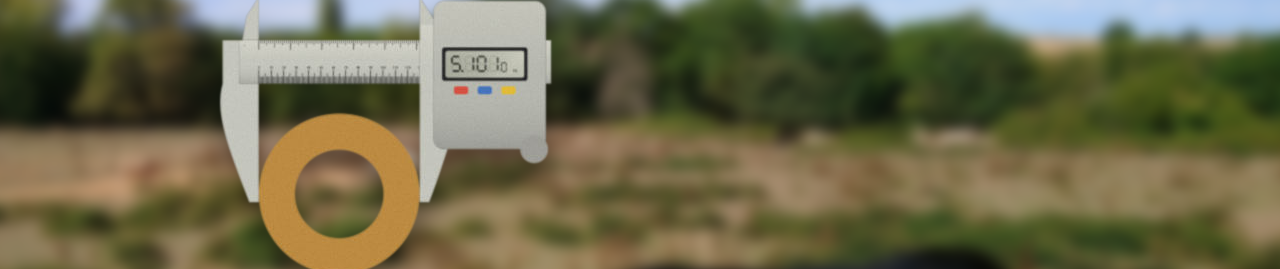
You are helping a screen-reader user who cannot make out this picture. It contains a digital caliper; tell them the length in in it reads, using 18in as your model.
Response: 5.1010in
